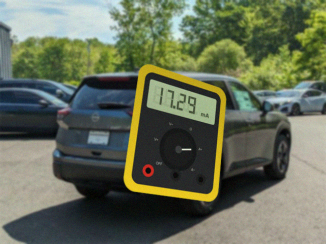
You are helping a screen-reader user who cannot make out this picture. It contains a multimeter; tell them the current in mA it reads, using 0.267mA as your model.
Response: 17.29mA
